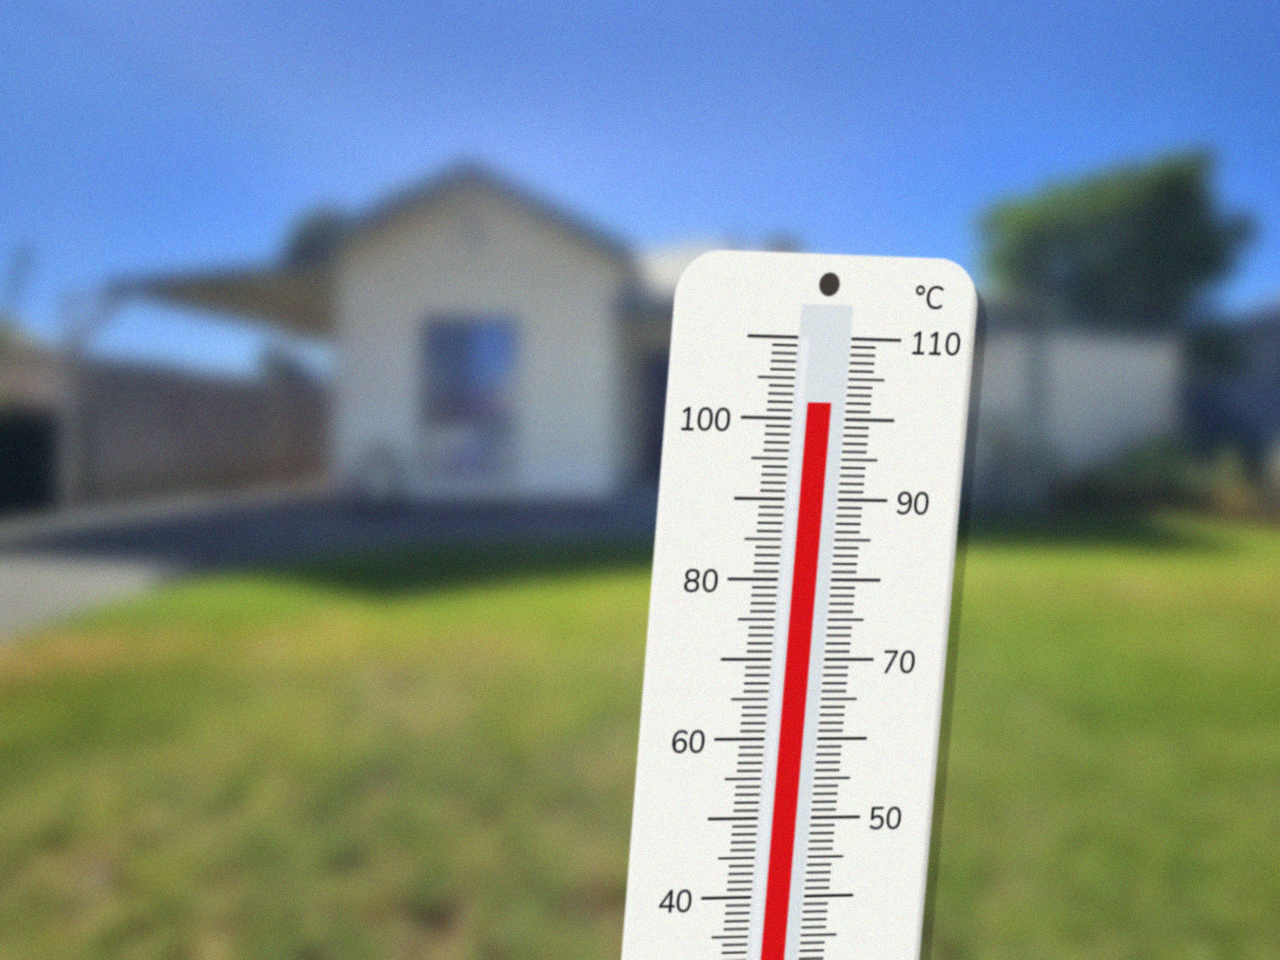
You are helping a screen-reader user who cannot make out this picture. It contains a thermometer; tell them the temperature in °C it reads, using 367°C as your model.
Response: 102°C
